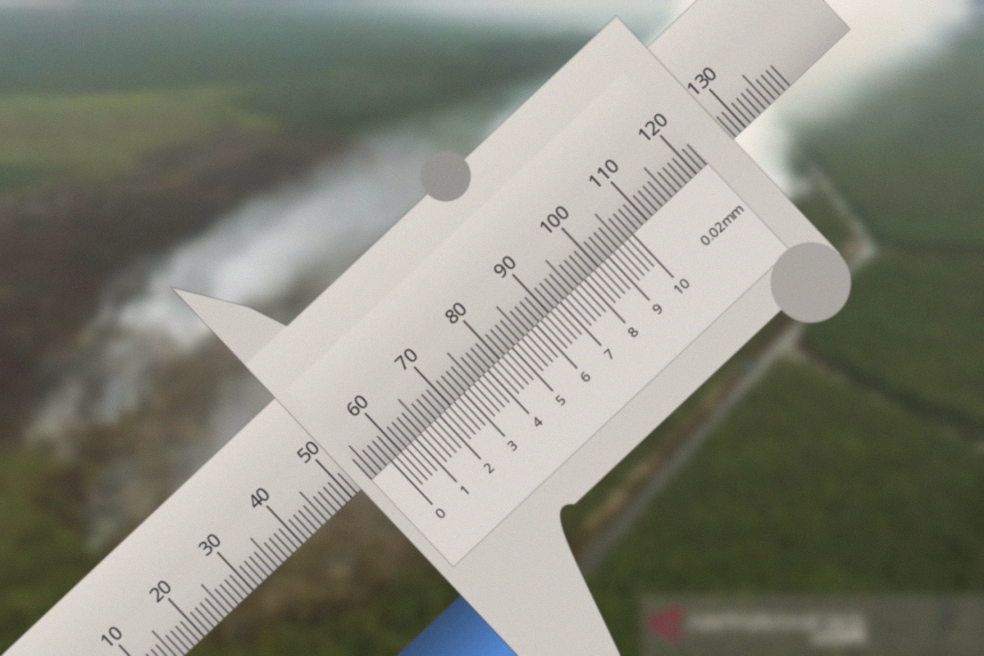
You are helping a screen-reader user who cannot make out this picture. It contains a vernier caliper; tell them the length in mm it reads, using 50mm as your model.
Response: 58.0mm
